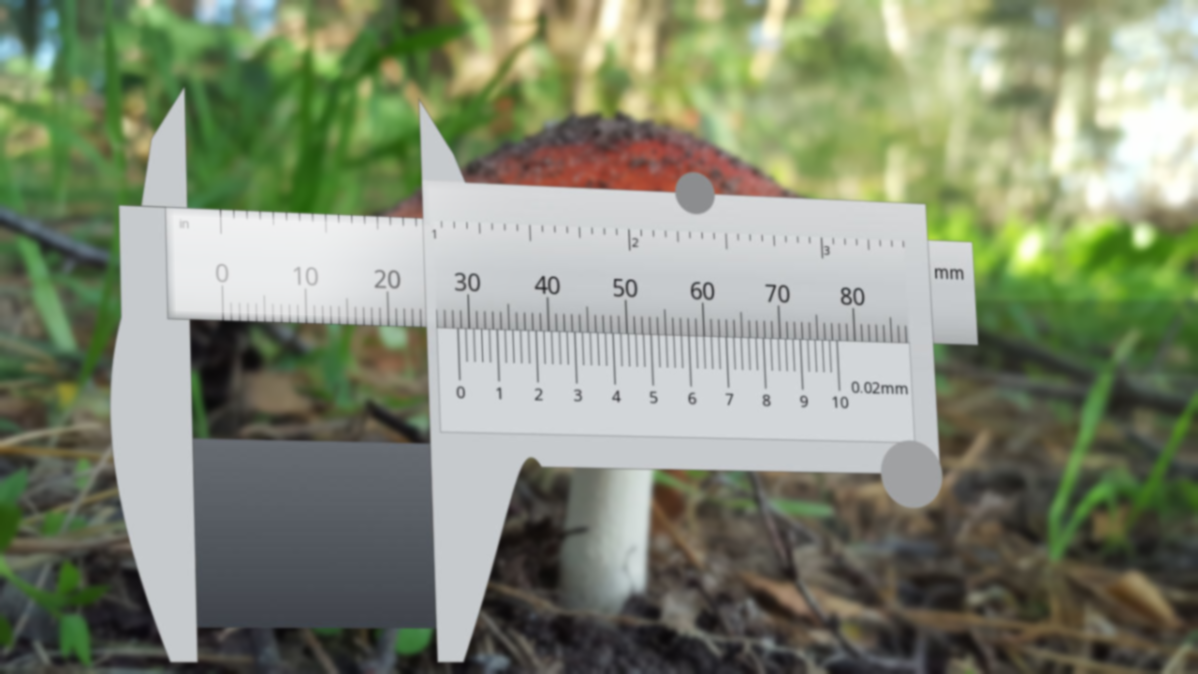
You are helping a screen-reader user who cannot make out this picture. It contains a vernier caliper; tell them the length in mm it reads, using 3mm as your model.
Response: 28.6mm
